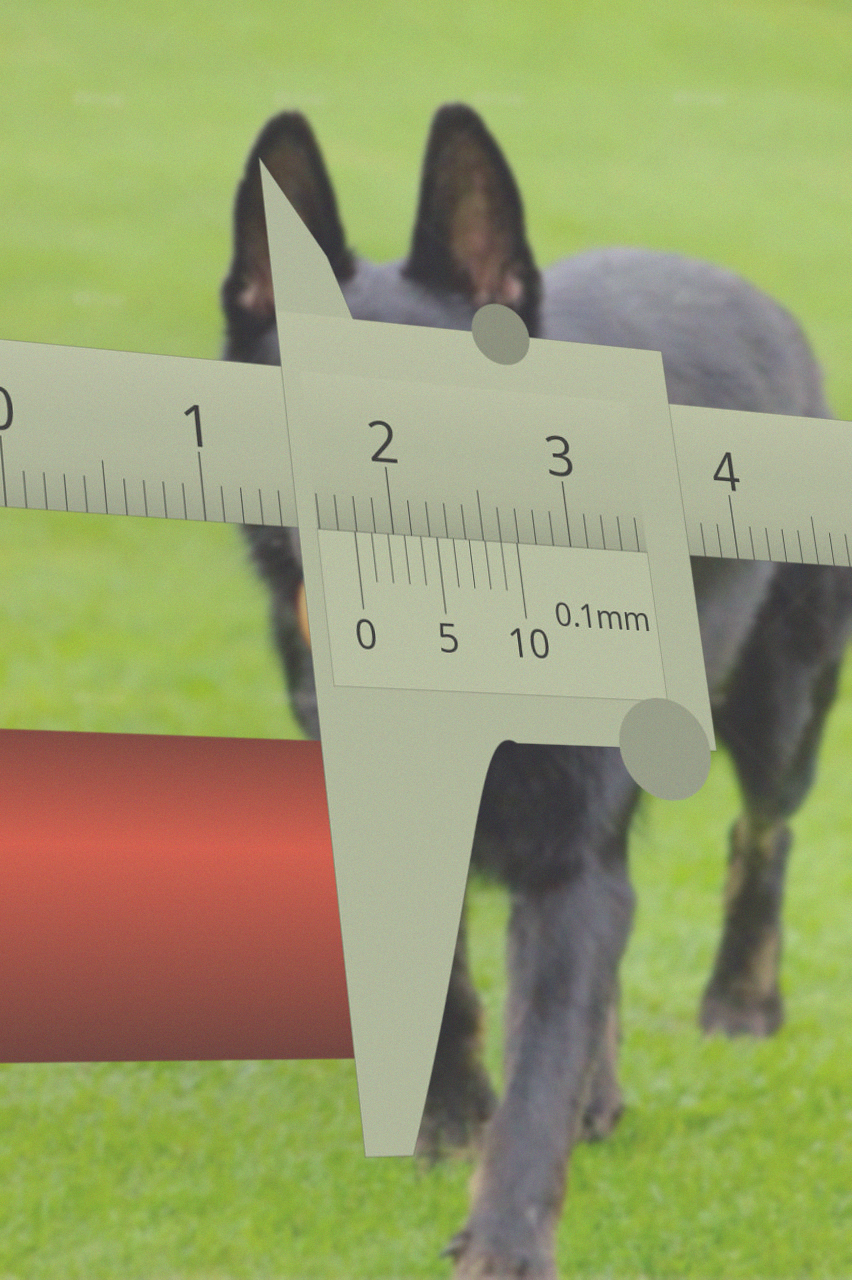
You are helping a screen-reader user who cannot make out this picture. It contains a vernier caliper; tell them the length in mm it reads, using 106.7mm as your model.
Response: 17.9mm
